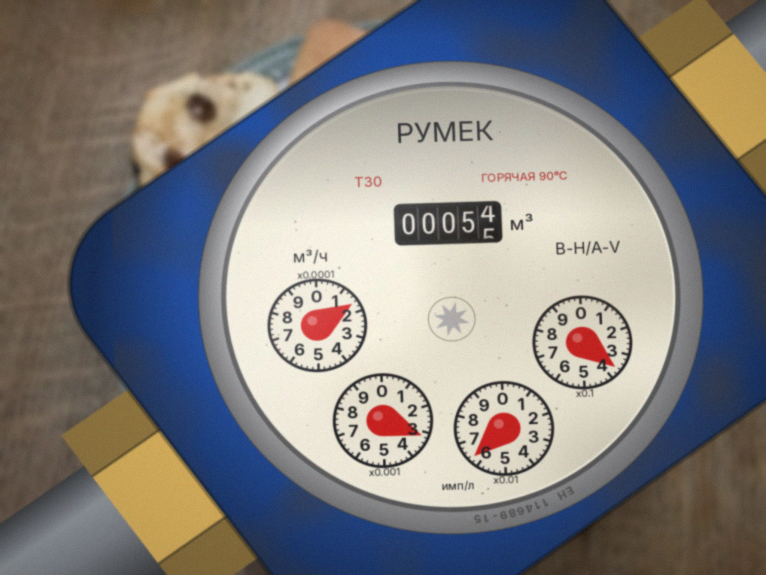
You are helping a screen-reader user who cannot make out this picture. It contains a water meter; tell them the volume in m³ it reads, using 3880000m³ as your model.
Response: 54.3631m³
